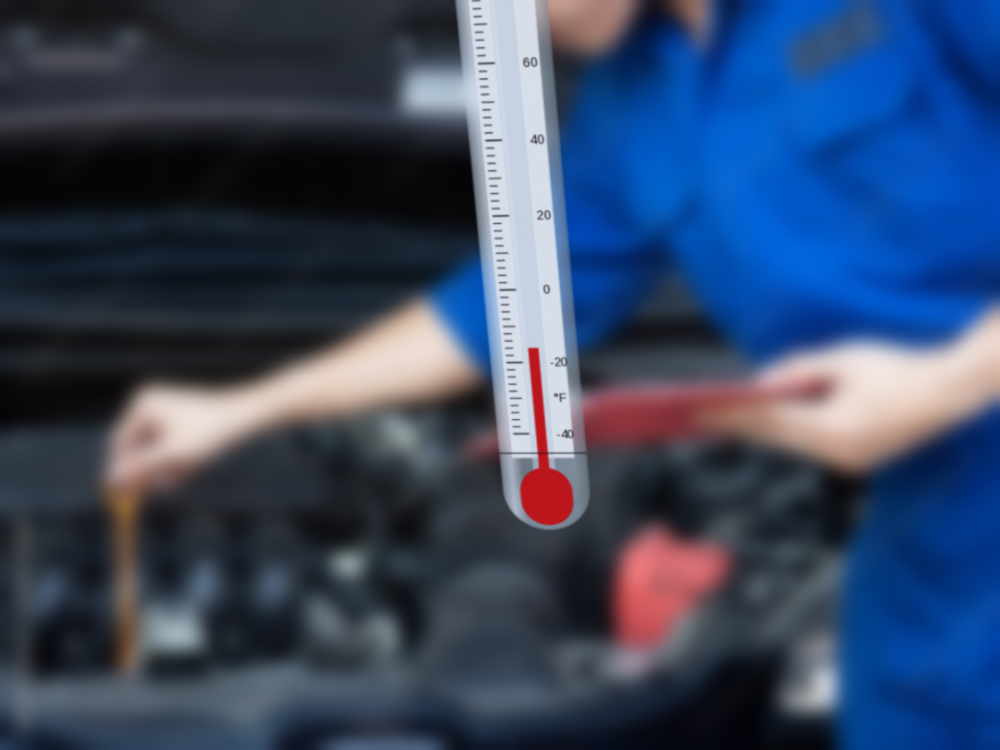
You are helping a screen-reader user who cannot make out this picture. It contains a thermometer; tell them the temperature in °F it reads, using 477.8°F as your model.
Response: -16°F
